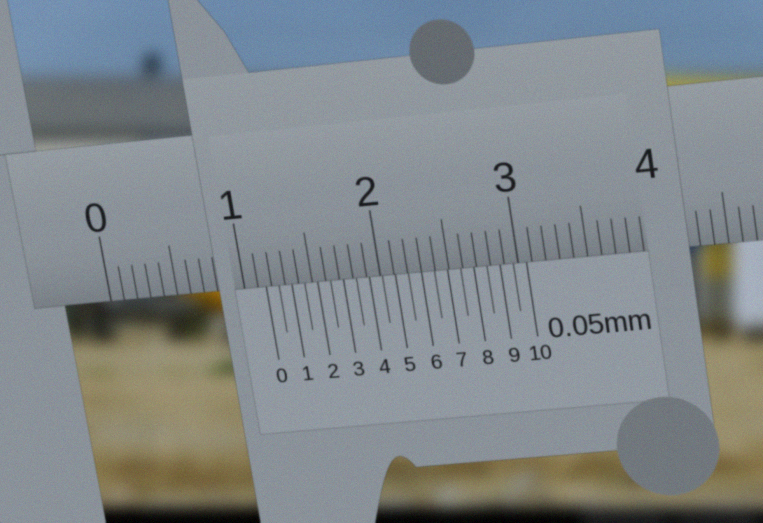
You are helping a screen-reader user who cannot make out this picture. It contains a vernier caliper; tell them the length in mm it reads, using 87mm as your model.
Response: 11.6mm
